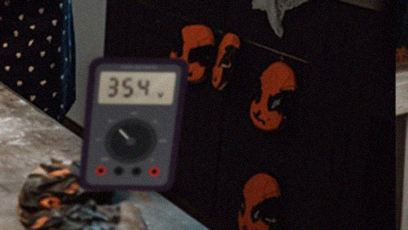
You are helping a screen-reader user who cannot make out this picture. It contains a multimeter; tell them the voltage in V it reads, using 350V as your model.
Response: 354V
